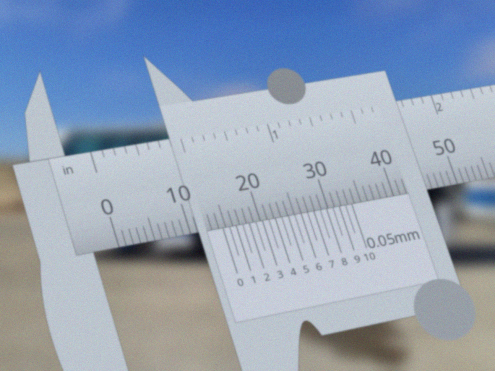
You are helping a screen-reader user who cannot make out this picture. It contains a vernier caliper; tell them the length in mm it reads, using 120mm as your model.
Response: 14.6mm
